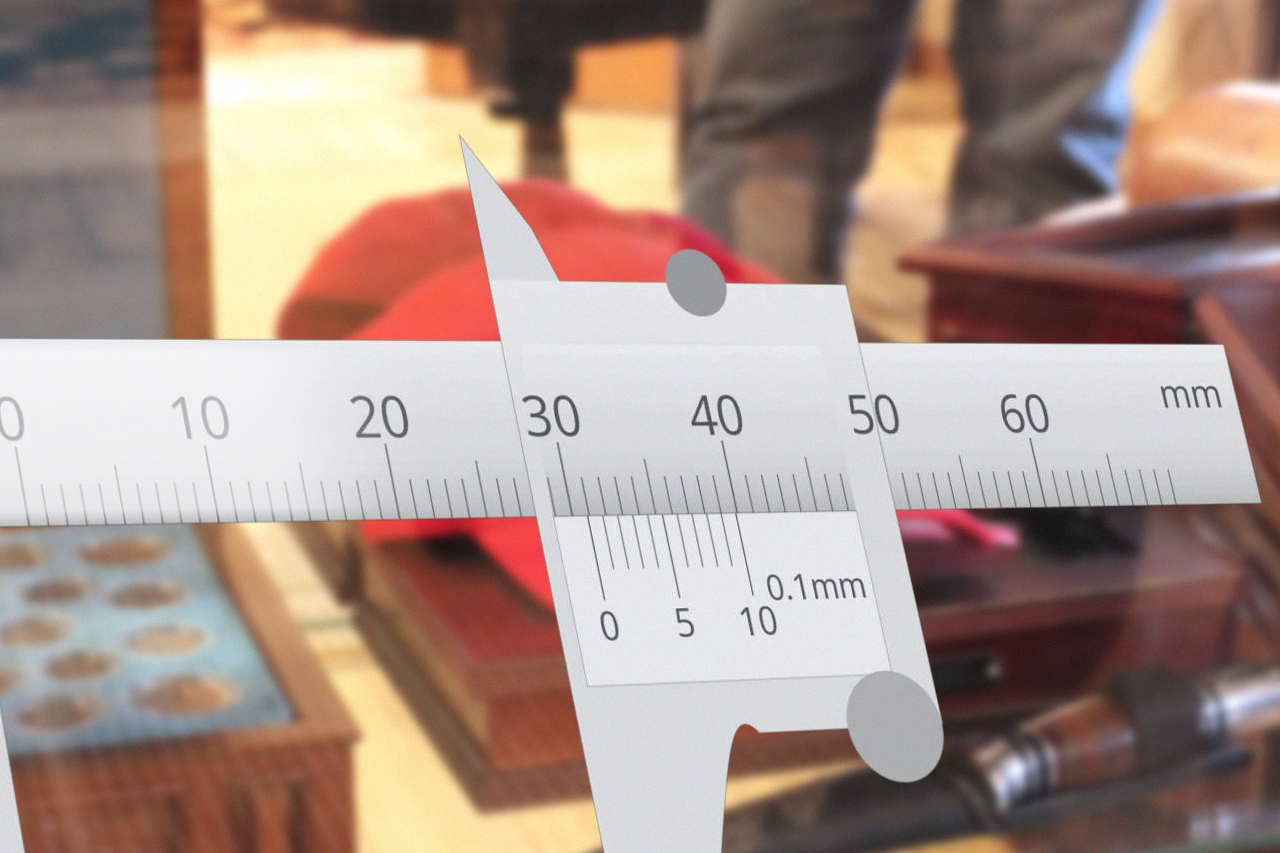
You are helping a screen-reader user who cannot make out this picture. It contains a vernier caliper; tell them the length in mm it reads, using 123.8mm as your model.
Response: 30.9mm
